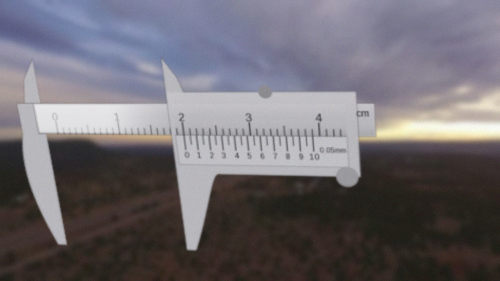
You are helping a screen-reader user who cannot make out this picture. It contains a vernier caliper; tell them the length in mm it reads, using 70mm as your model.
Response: 20.0mm
